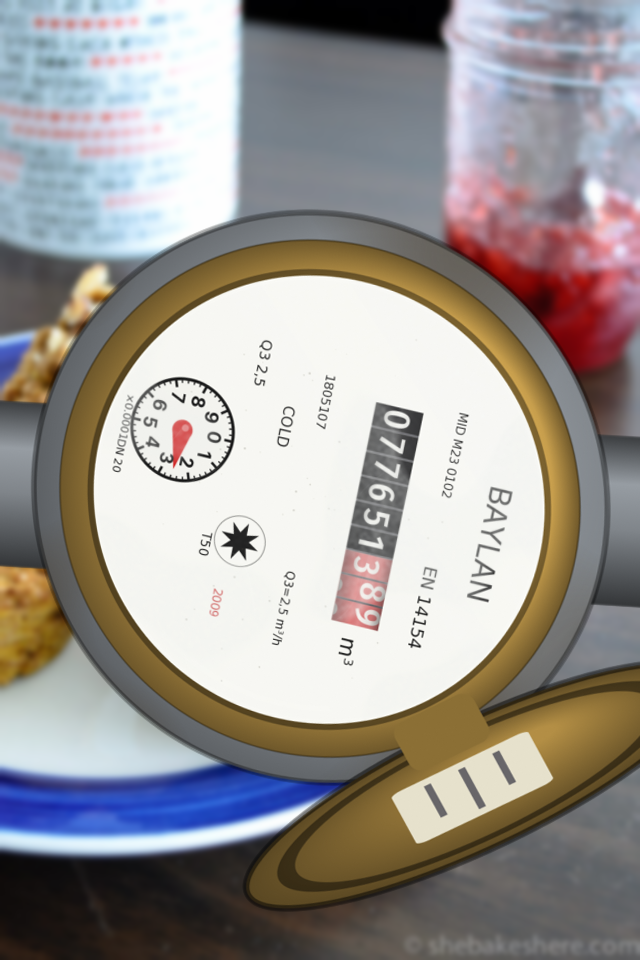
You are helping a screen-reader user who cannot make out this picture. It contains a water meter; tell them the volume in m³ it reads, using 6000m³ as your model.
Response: 77651.3892m³
